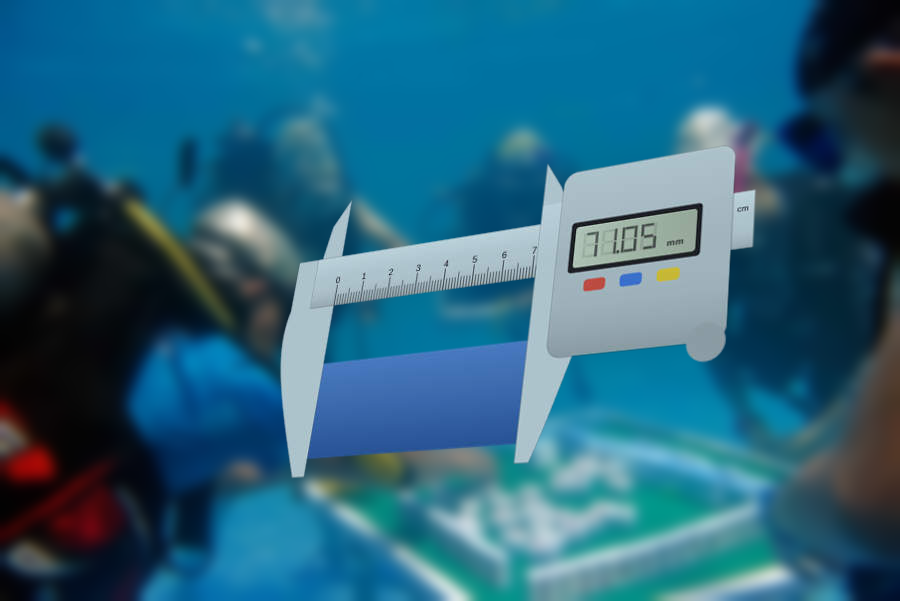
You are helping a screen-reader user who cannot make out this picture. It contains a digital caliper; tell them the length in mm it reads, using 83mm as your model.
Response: 71.05mm
